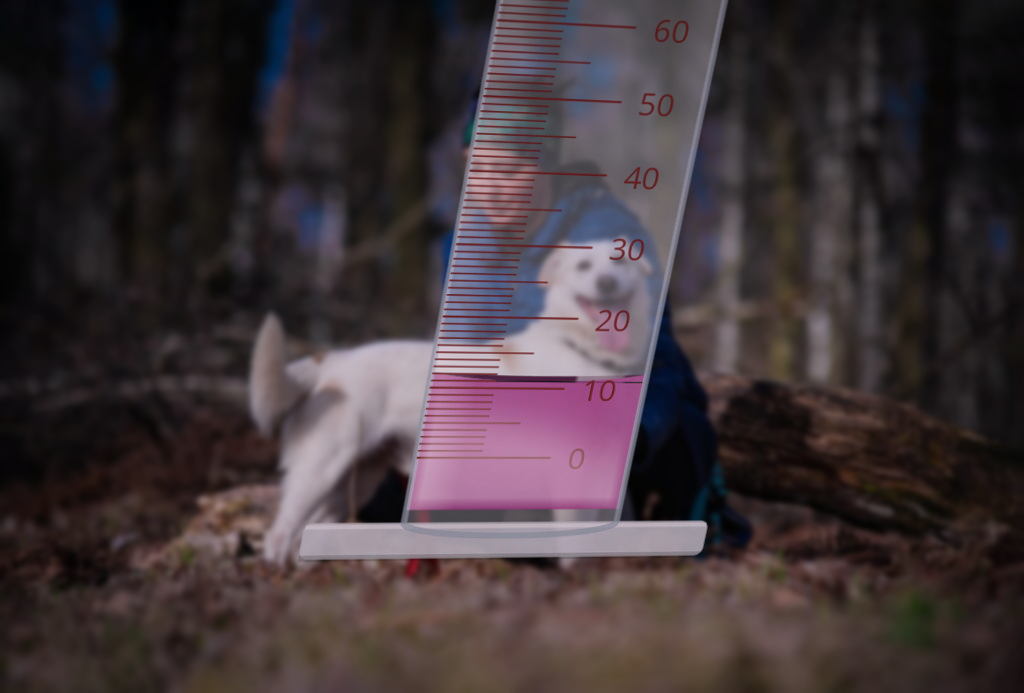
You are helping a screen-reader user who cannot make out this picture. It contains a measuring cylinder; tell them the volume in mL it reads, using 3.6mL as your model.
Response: 11mL
